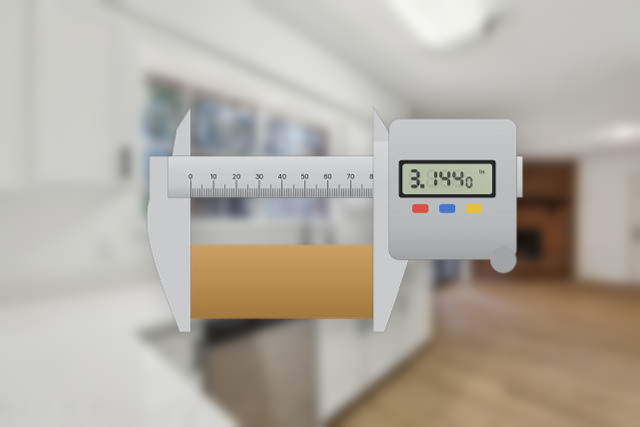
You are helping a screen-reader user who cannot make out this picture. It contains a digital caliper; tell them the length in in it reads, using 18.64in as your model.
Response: 3.1440in
